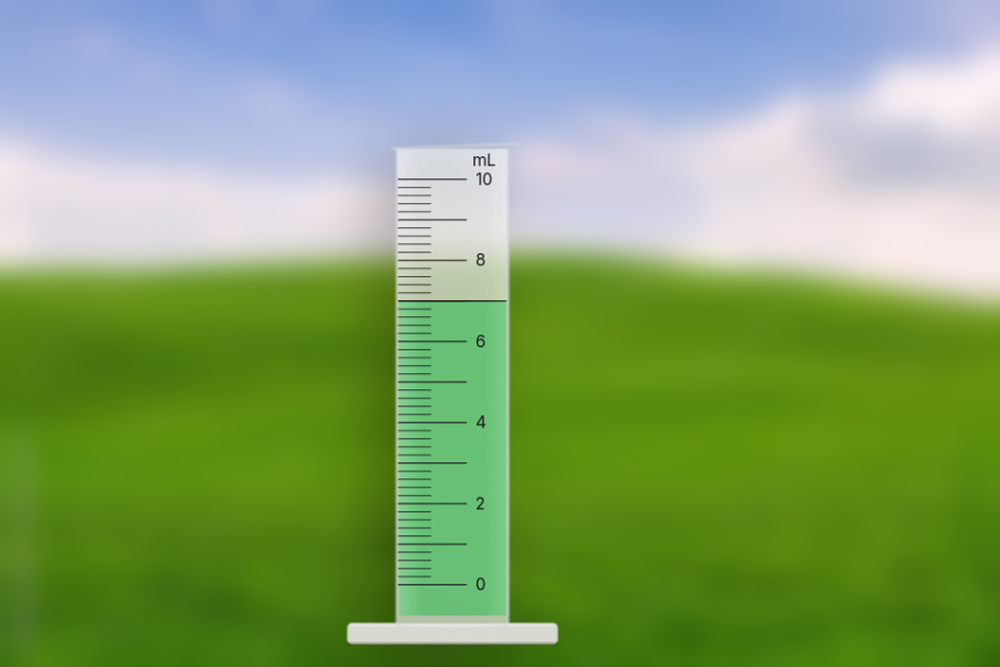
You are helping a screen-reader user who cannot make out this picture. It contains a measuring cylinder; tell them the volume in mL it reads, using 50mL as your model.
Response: 7mL
